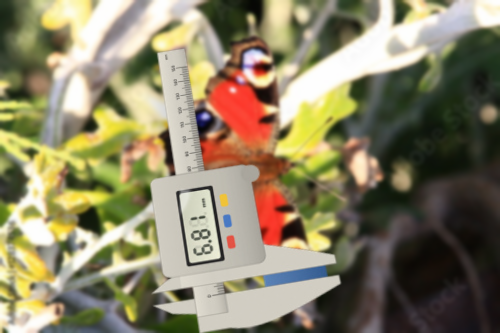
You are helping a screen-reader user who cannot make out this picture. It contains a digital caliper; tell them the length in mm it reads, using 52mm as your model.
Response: 6.81mm
